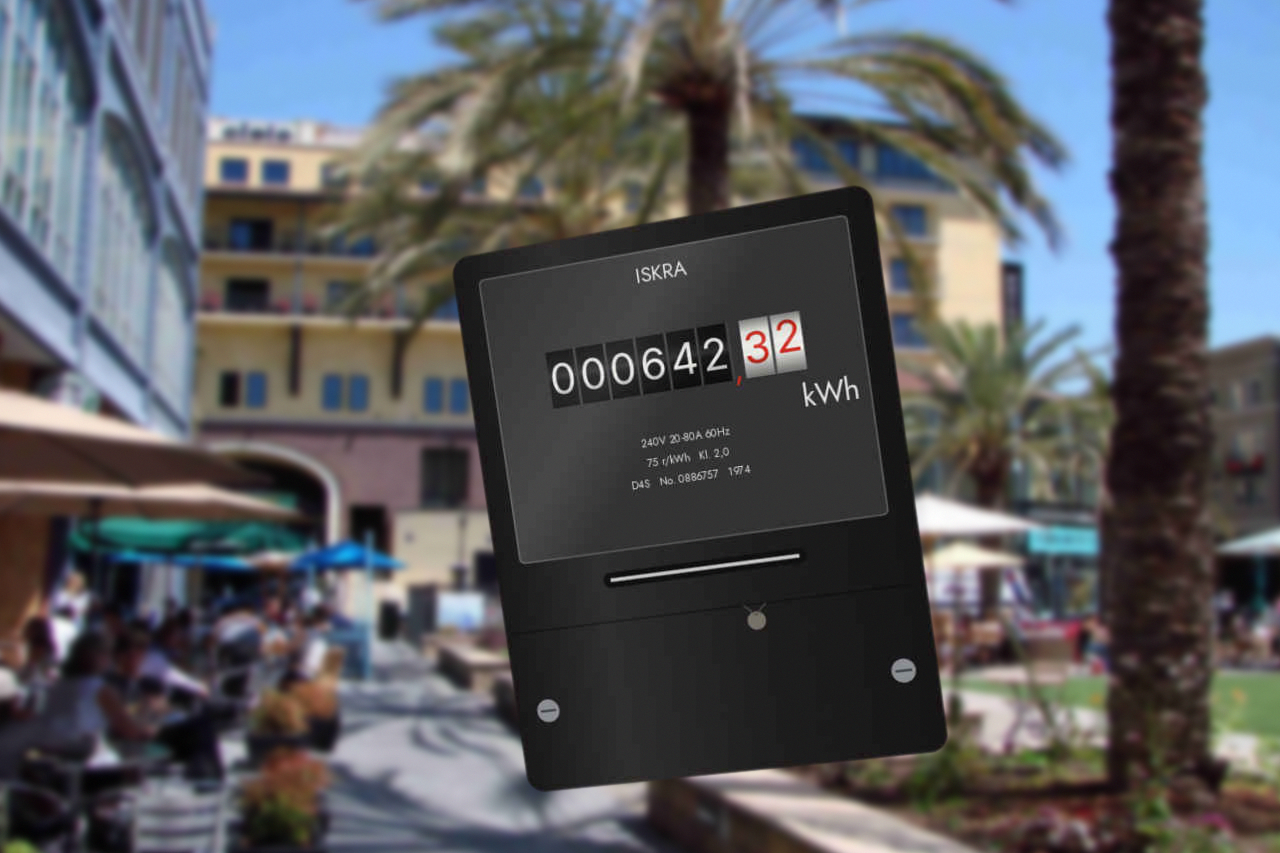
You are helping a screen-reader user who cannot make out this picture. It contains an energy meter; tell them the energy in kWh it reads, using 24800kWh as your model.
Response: 642.32kWh
